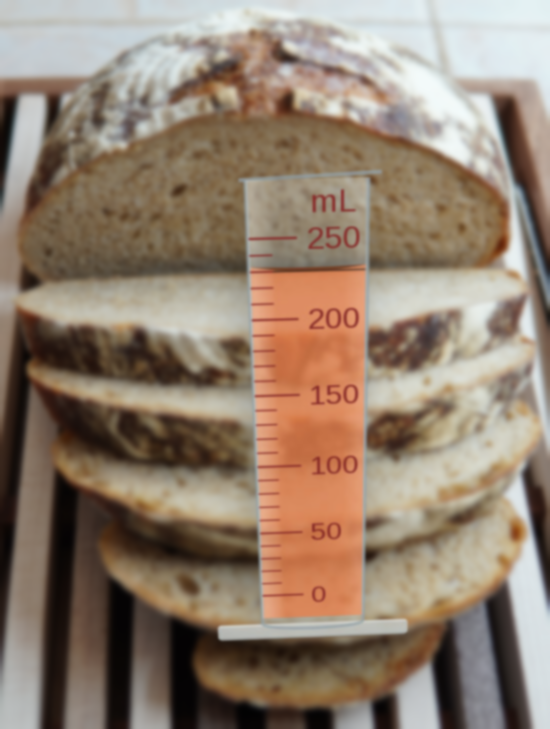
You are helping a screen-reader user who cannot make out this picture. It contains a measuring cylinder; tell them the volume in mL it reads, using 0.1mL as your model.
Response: 230mL
